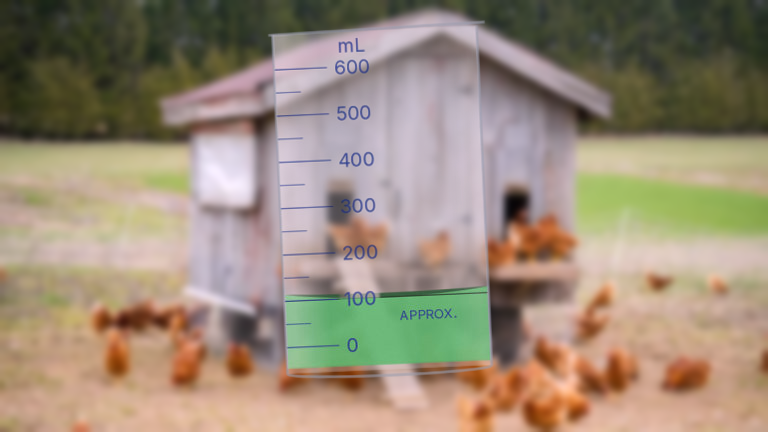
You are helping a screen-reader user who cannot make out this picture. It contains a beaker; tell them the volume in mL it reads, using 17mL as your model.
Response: 100mL
